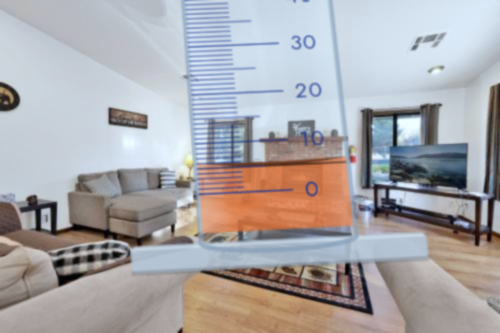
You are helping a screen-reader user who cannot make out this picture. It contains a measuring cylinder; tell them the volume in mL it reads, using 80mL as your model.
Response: 5mL
